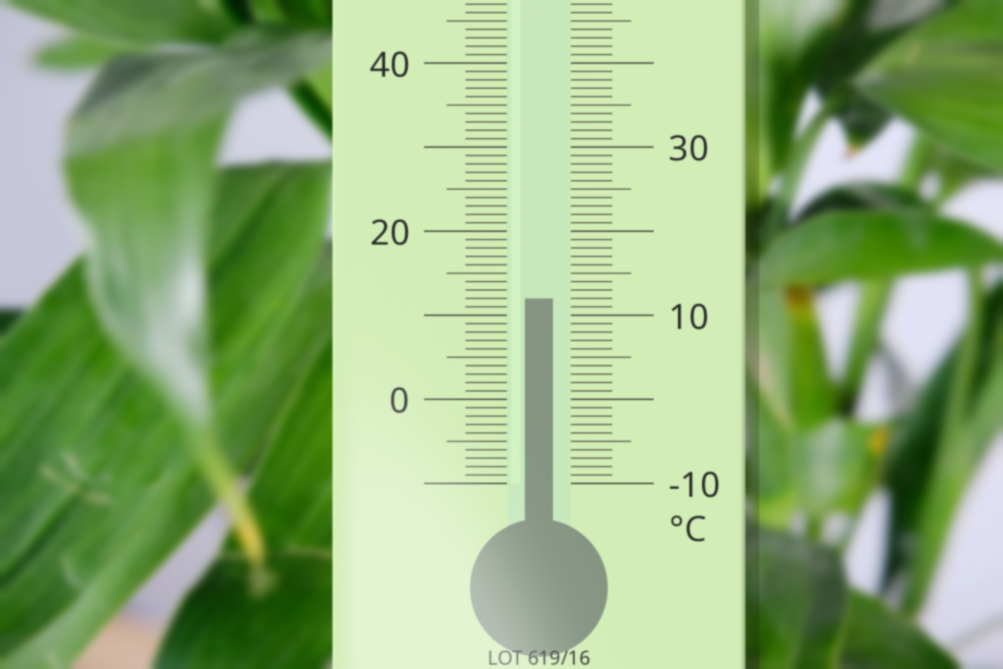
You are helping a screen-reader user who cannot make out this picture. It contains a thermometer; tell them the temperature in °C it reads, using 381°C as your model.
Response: 12°C
